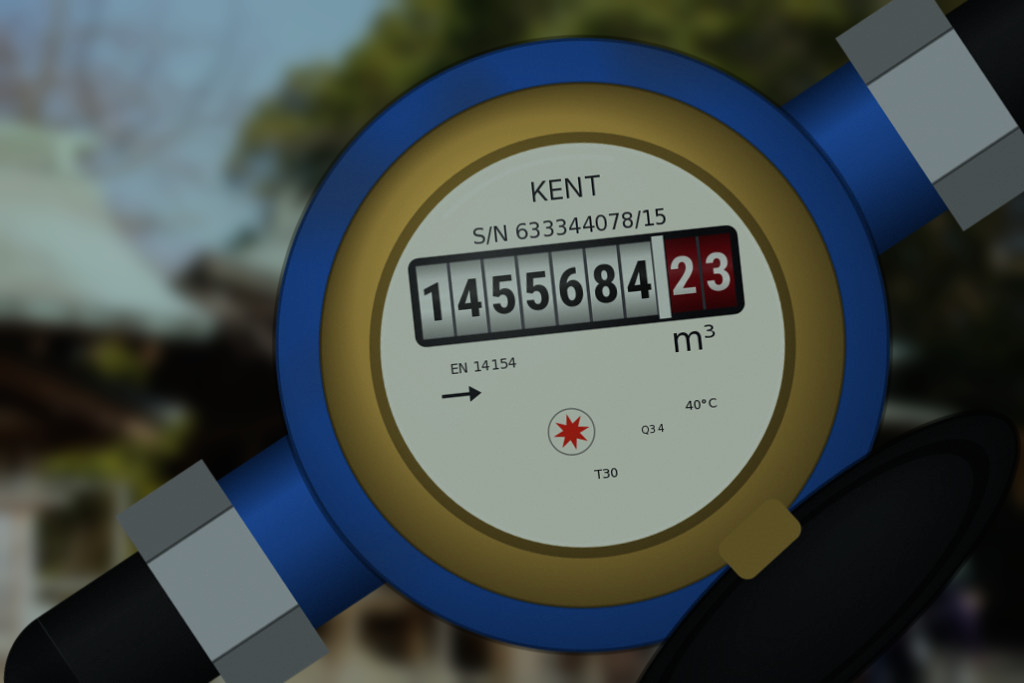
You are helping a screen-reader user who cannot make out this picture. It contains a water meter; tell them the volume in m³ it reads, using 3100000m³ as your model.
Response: 1455684.23m³
